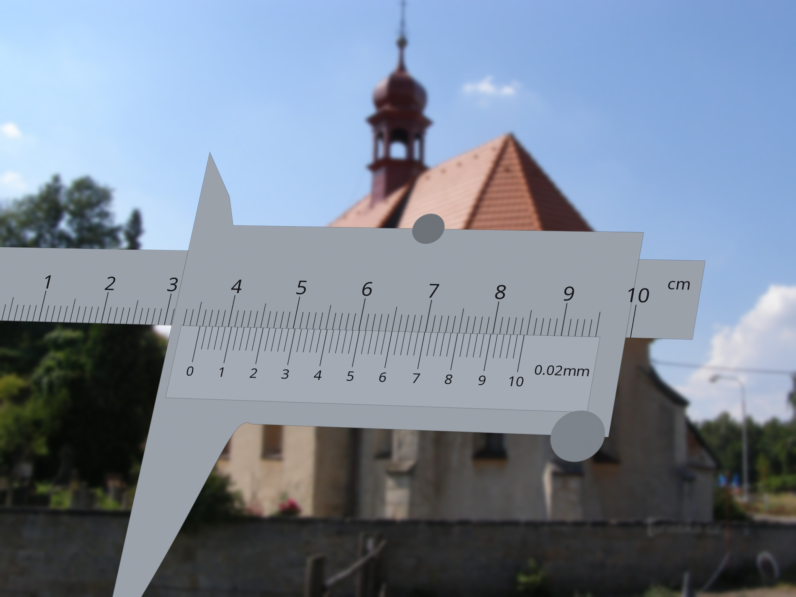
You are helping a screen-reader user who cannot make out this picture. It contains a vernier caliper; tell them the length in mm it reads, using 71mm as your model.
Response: 35.6mm
